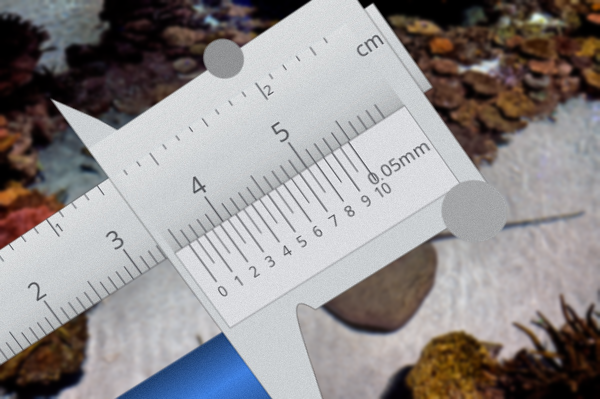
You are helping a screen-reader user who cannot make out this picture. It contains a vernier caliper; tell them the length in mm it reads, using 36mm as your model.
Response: 35.8mm
